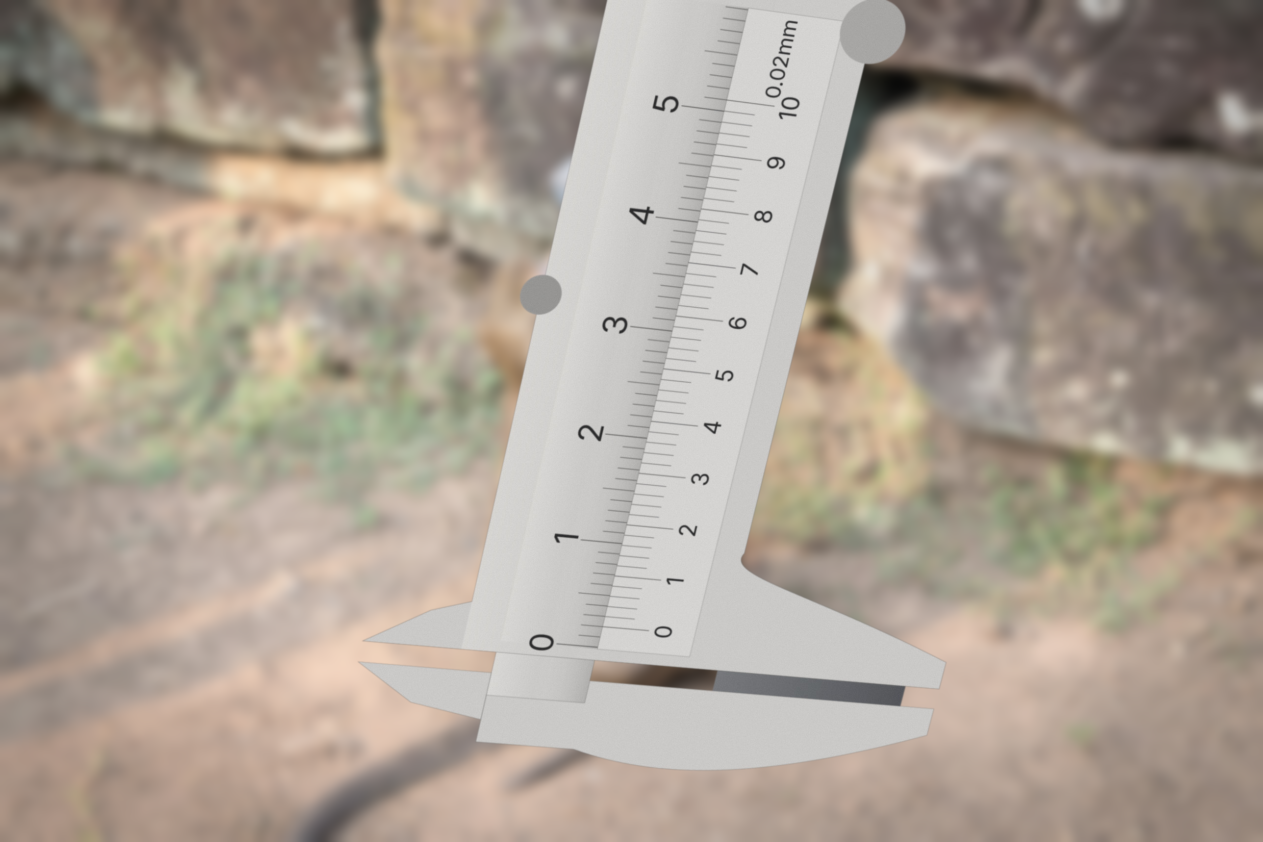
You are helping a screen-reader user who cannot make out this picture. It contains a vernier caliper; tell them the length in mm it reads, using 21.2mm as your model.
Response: 2.0mm
